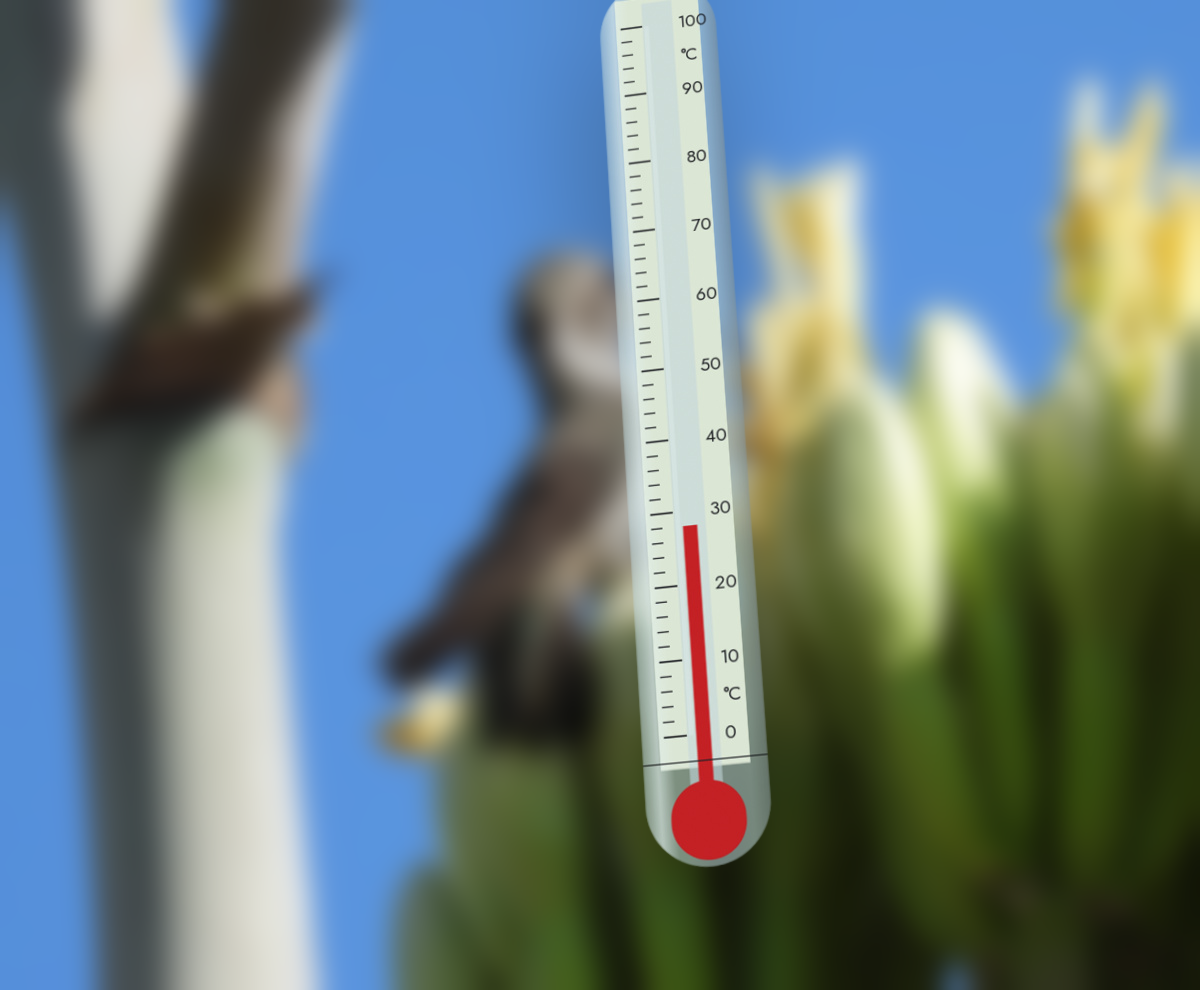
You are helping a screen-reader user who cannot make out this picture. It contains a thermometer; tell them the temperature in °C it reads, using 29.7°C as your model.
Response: 28°C
